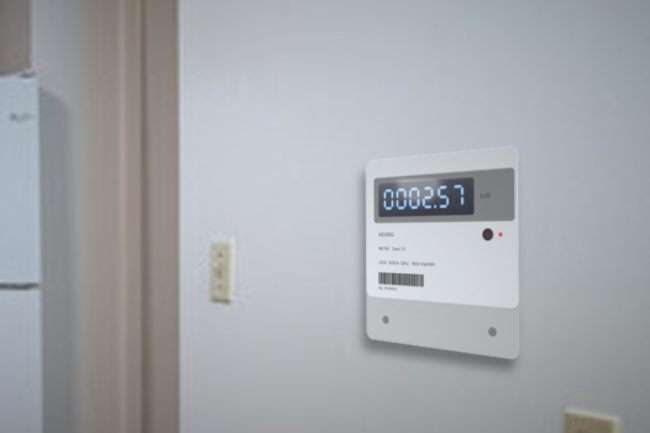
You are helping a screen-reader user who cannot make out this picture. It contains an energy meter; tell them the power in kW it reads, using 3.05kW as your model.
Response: 2.57kW
